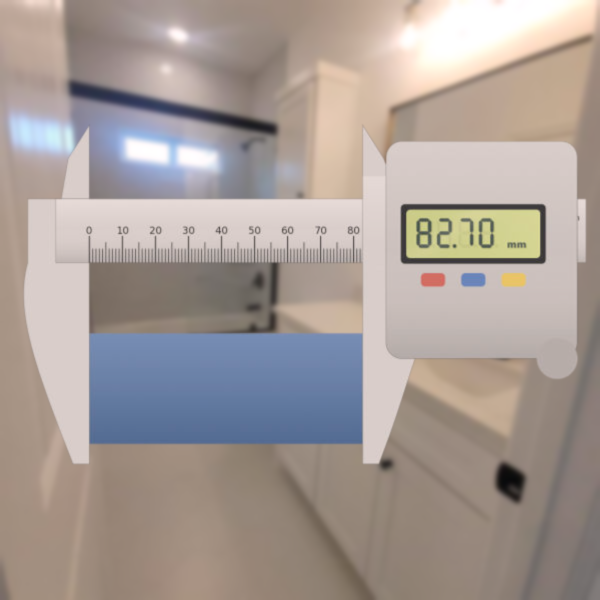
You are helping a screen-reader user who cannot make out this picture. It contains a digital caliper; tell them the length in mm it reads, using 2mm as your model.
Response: 82.70mm
